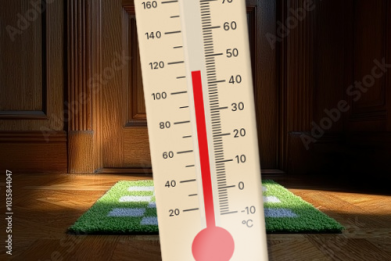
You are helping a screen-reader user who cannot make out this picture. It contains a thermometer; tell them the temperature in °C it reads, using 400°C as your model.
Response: 45°C
